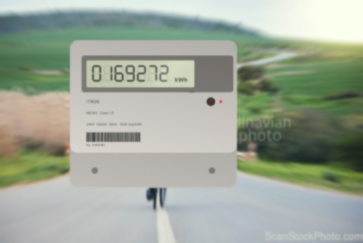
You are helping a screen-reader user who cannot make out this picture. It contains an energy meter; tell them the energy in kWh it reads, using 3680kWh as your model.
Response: 169272kWh
